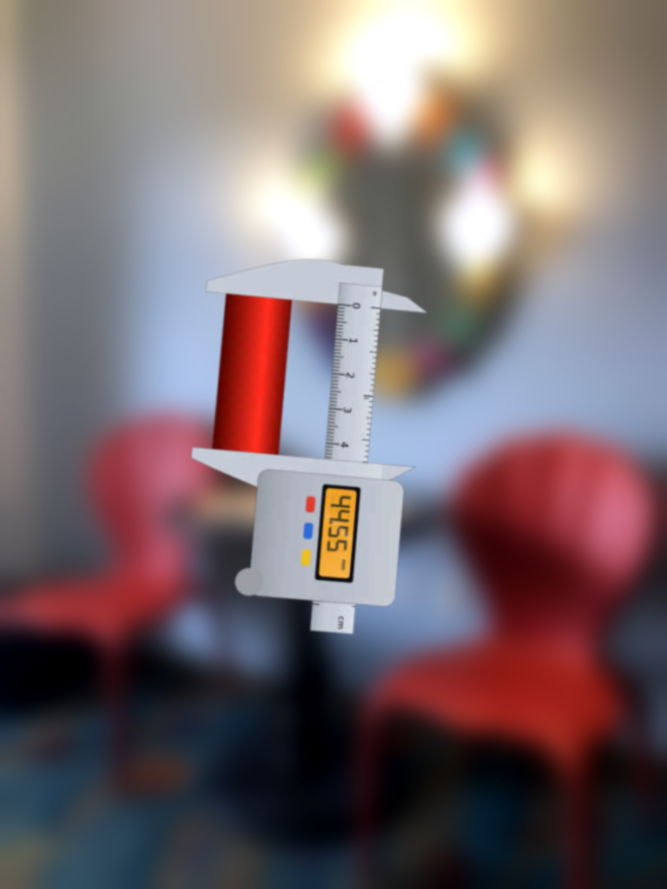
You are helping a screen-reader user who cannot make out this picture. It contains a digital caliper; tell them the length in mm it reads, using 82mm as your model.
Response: 44.55mm
